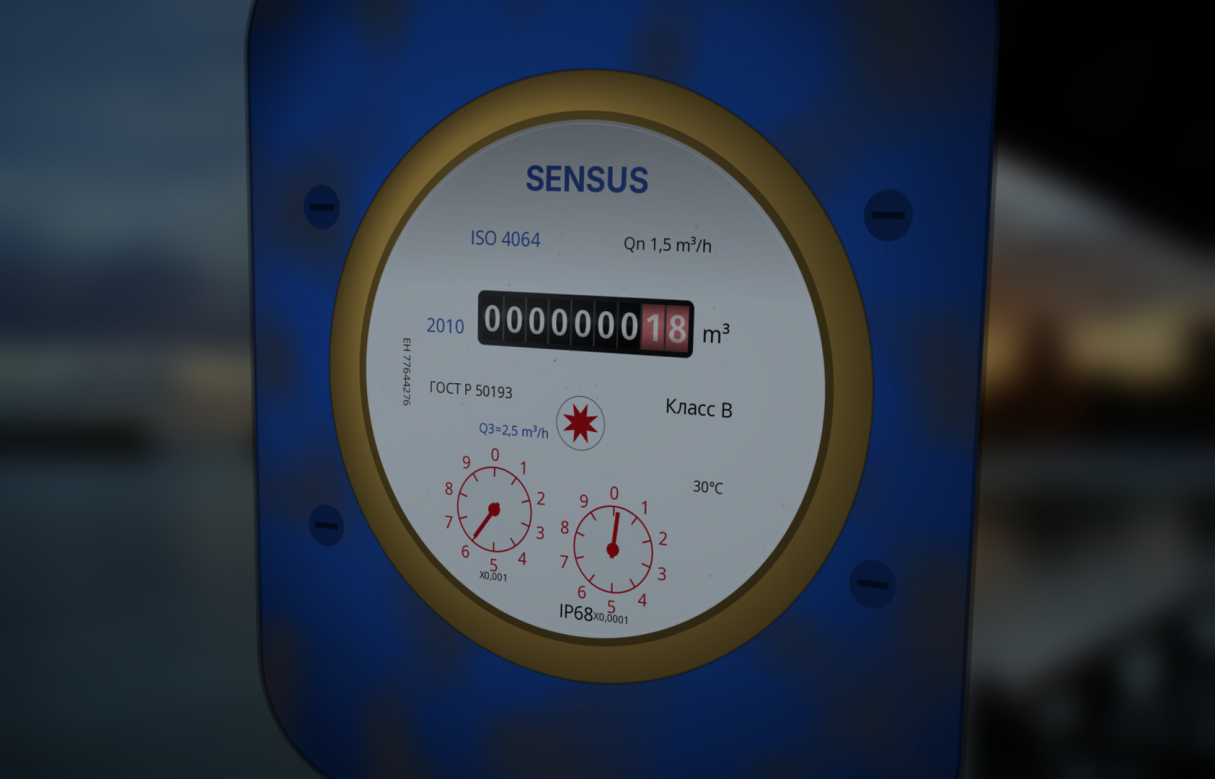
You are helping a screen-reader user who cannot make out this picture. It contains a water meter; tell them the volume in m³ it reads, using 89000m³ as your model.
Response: 0.1860m³
